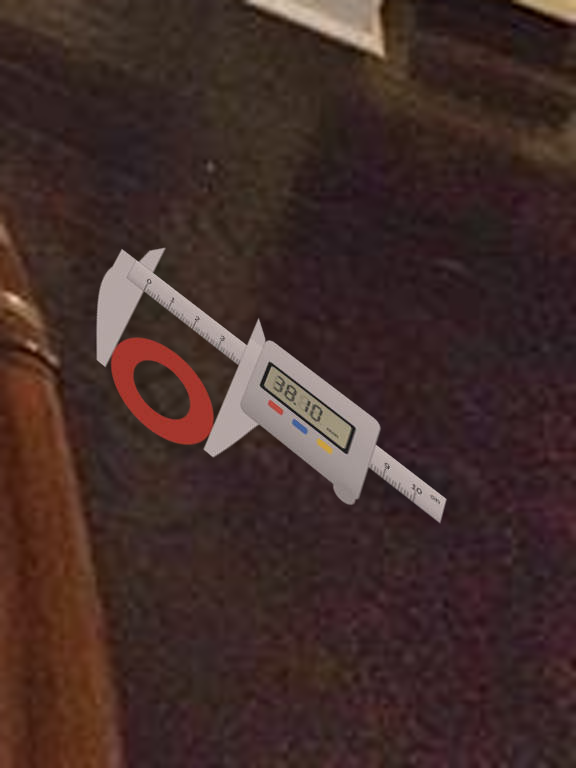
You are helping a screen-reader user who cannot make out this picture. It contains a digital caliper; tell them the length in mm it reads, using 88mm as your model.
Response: 38.10mm
